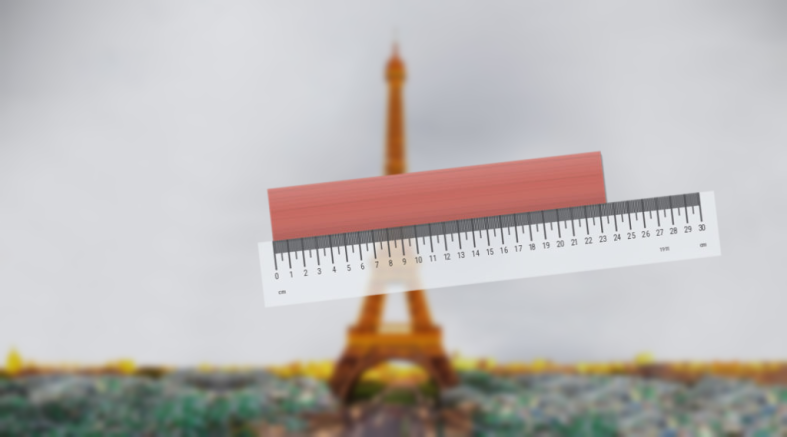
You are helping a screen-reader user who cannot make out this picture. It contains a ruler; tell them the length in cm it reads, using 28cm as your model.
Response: 23.5cm
